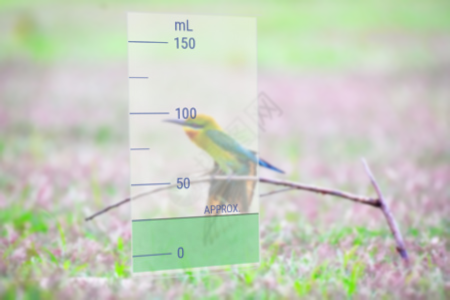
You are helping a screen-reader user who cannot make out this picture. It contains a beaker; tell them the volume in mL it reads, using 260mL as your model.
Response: 25mL
